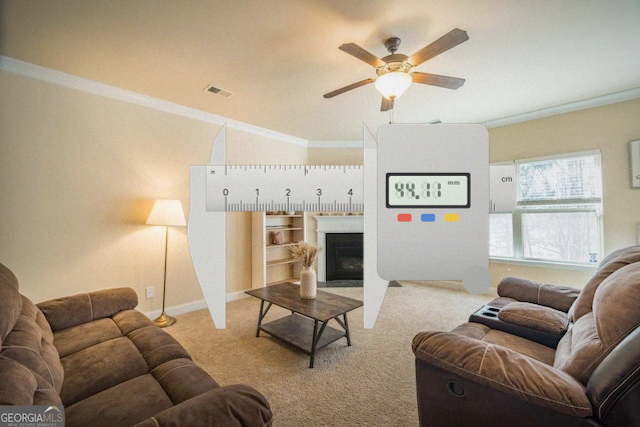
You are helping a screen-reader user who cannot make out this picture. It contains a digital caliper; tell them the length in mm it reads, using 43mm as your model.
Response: 44.11mm
